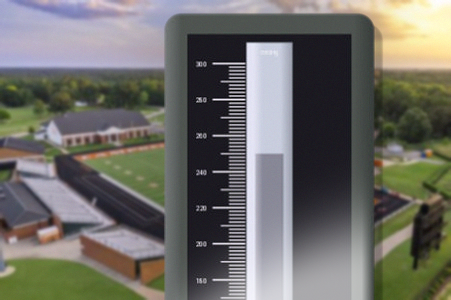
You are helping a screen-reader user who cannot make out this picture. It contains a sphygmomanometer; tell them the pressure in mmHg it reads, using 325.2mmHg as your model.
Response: 250mmHg
